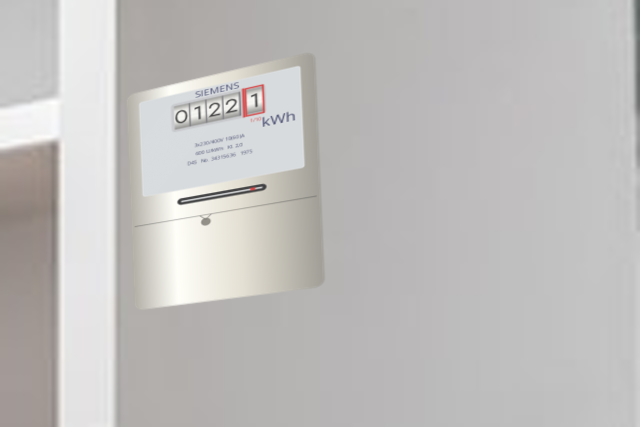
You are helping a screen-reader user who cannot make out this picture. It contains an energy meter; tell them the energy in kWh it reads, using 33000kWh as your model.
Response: 122.1kWh
